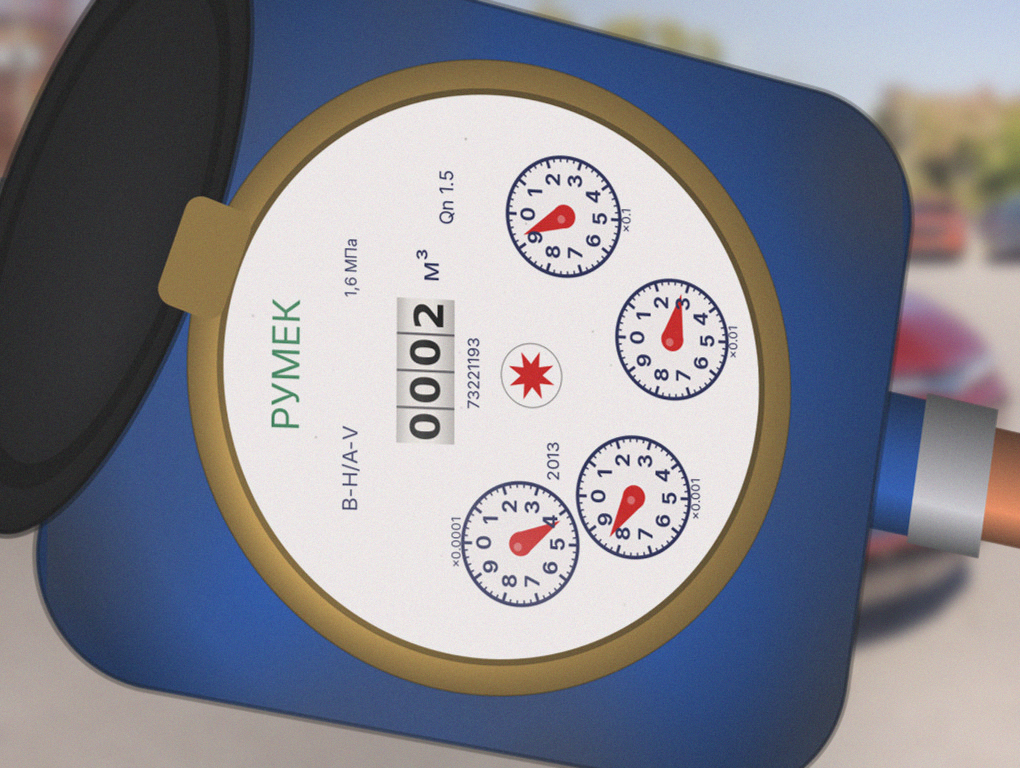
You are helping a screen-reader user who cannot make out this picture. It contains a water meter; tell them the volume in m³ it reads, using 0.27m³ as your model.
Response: 1.9284m³
